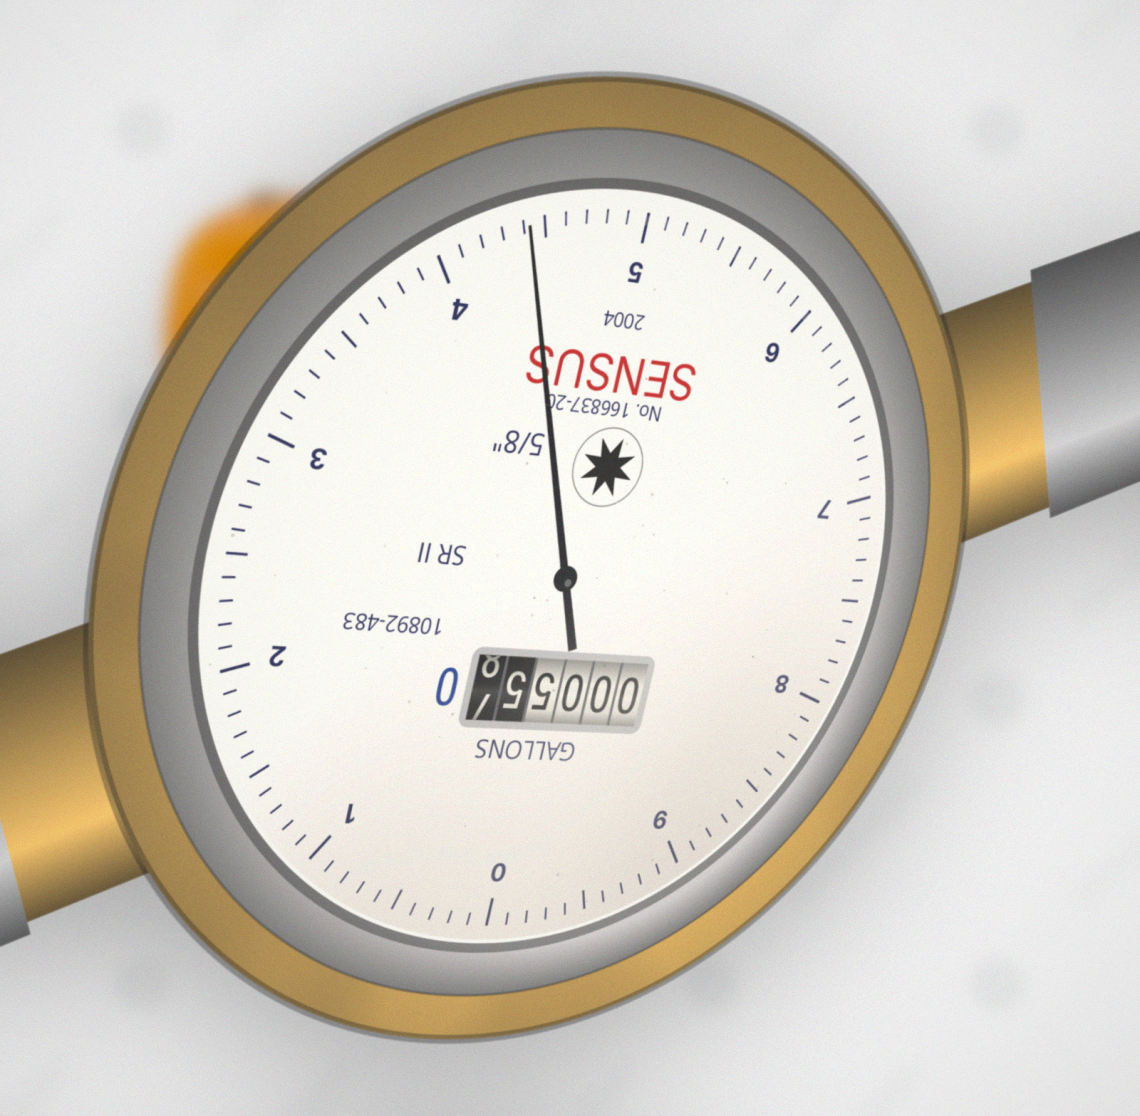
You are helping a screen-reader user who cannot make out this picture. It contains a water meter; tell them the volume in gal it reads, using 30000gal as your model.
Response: 5574.4gal
